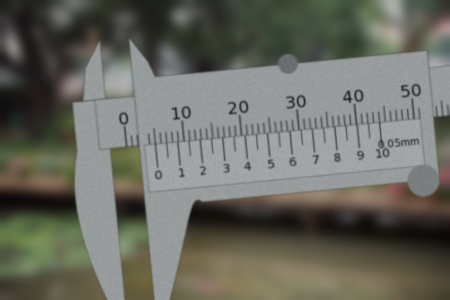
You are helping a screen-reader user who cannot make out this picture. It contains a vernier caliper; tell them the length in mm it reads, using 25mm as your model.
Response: 5.0mm
